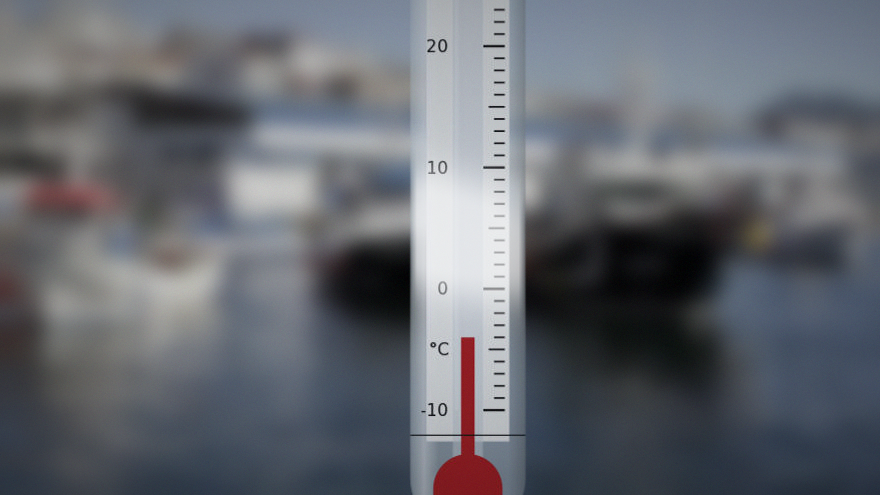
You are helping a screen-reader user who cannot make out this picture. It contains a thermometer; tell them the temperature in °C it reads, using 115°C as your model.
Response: -4°C
